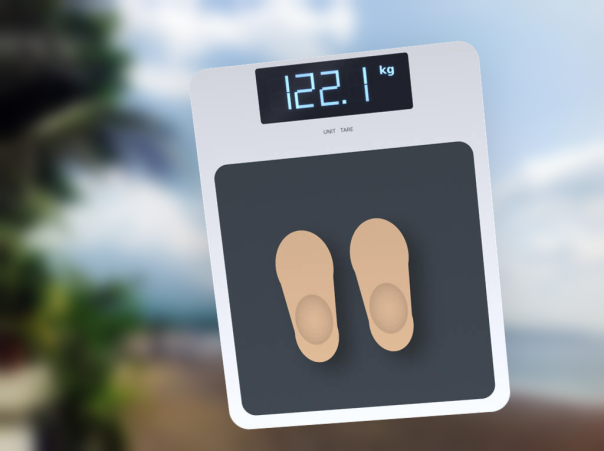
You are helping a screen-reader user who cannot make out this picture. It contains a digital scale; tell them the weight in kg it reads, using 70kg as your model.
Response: 122.1kg
